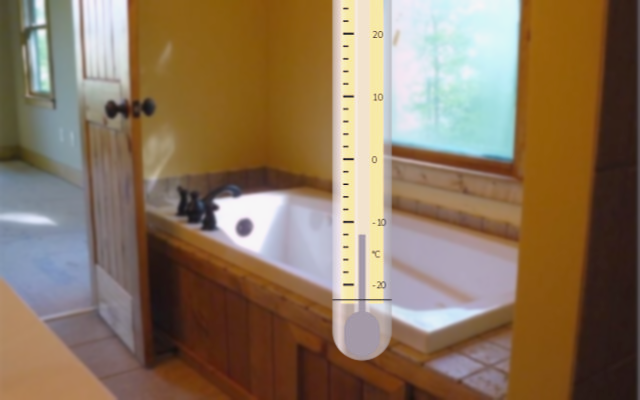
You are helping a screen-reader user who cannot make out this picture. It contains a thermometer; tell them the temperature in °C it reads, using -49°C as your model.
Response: -12°C
